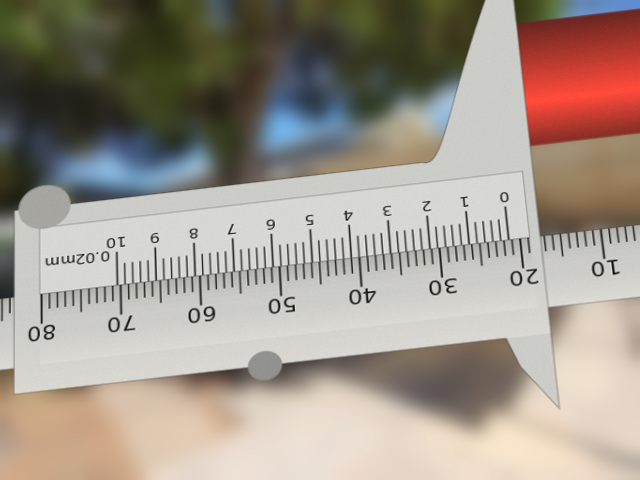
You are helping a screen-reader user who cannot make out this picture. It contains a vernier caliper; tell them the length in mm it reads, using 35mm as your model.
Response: 21.4mm
